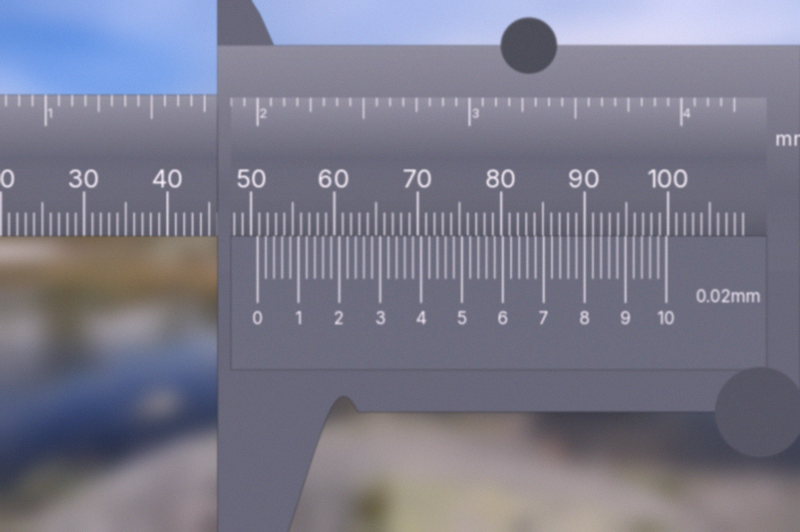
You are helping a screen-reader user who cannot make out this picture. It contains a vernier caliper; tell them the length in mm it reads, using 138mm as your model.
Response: 50.8mm
